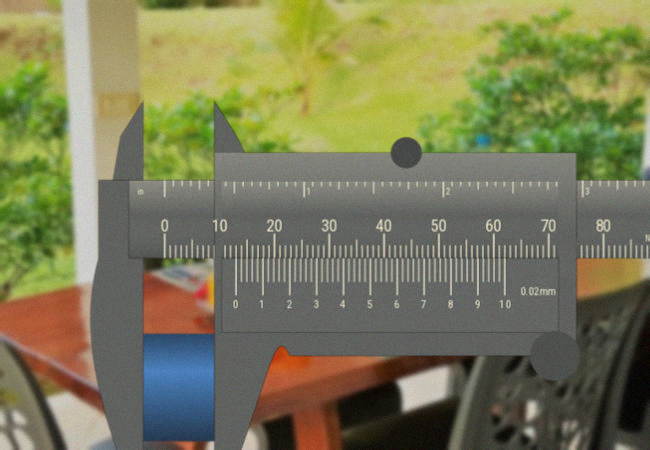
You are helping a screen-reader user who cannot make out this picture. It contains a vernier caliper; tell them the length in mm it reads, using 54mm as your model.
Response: 13.0mm
